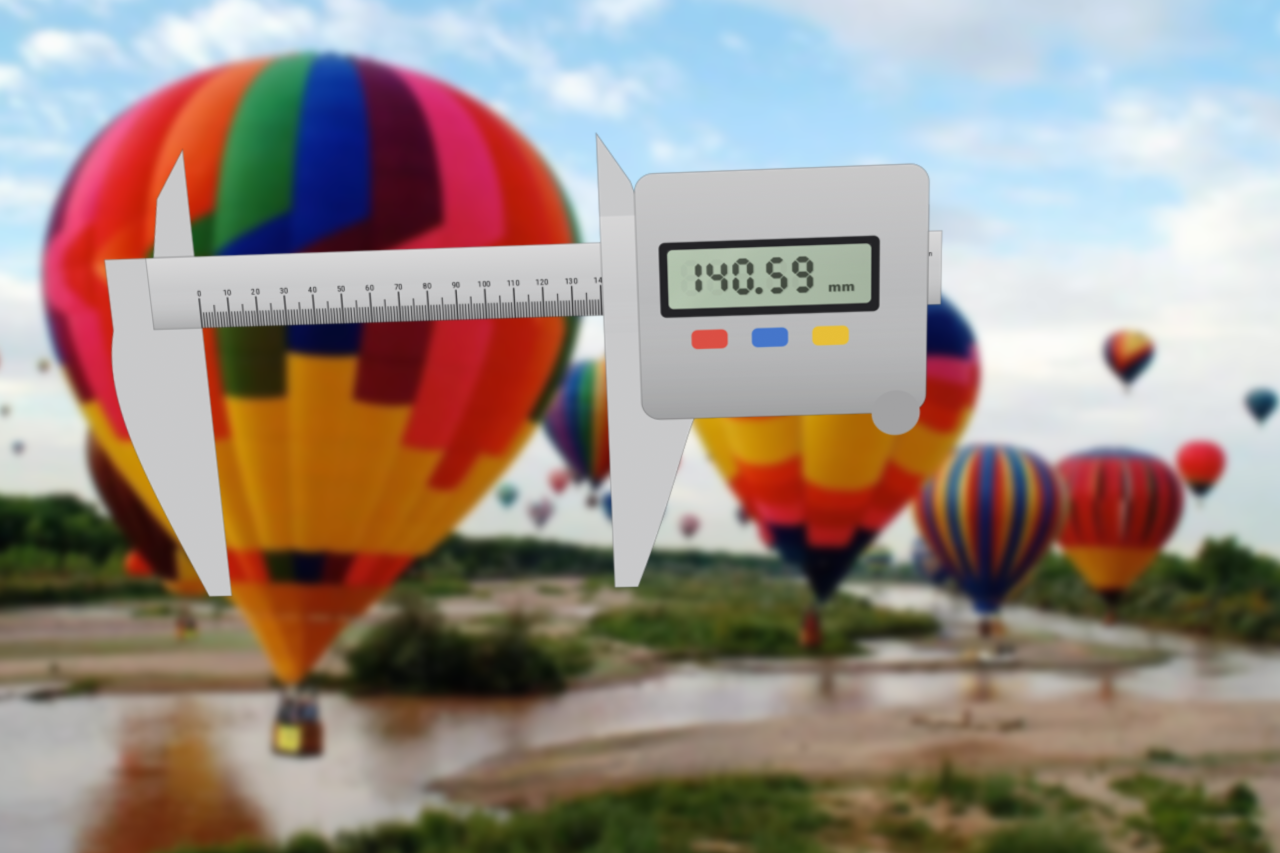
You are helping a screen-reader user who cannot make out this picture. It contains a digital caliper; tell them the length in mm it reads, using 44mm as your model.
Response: 140.59mm
